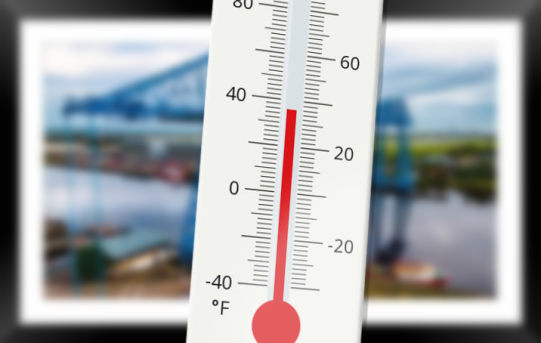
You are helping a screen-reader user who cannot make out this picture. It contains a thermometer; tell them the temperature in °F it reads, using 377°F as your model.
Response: 36°F
